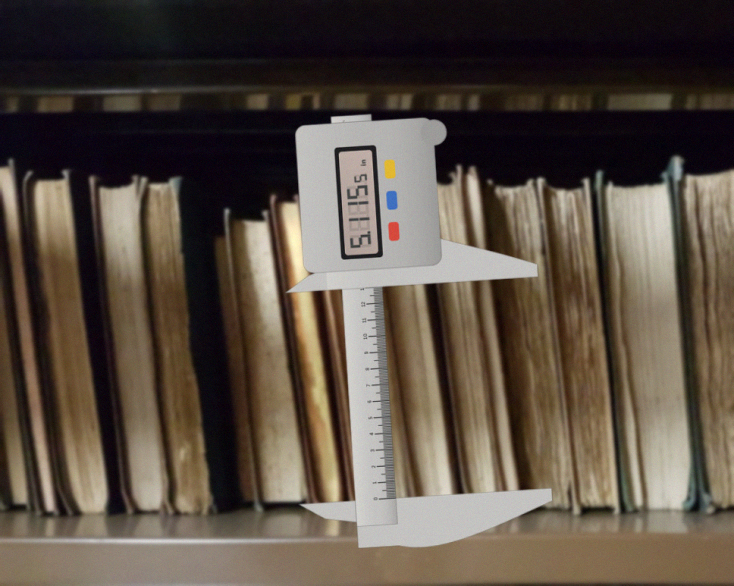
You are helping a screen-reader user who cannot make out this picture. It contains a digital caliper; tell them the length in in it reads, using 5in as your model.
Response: 5.1155in
